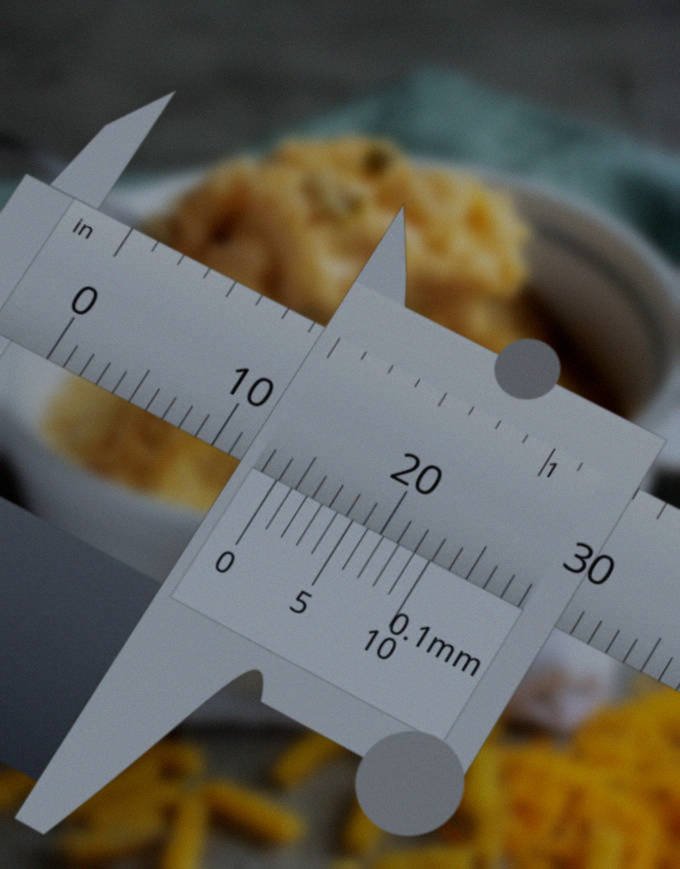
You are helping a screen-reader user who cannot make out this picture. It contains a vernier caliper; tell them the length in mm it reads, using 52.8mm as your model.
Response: 13.9mm
